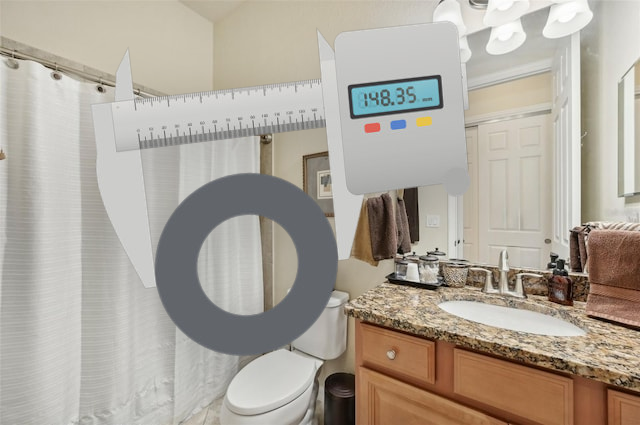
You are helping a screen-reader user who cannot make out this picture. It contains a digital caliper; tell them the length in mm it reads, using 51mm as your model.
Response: 148.35mm
